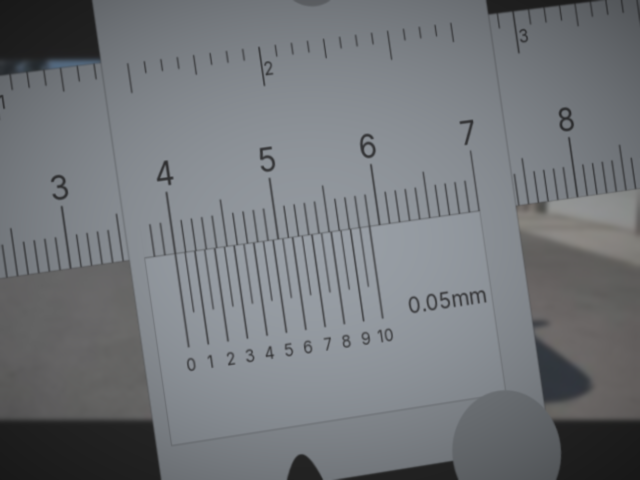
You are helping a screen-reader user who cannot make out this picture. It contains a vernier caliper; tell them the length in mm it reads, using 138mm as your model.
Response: 40.0mm
